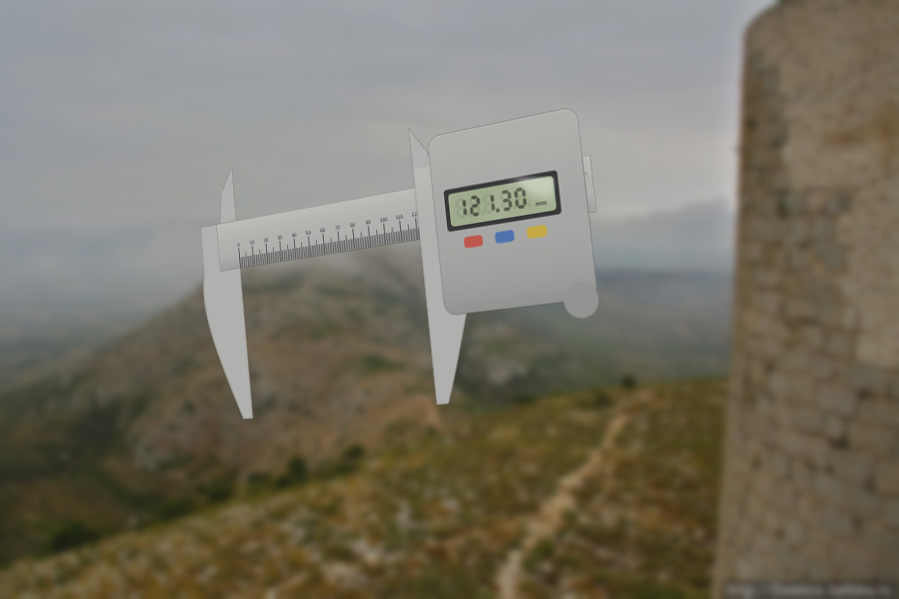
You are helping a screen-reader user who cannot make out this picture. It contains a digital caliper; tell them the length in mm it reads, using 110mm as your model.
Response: 121.30mm
